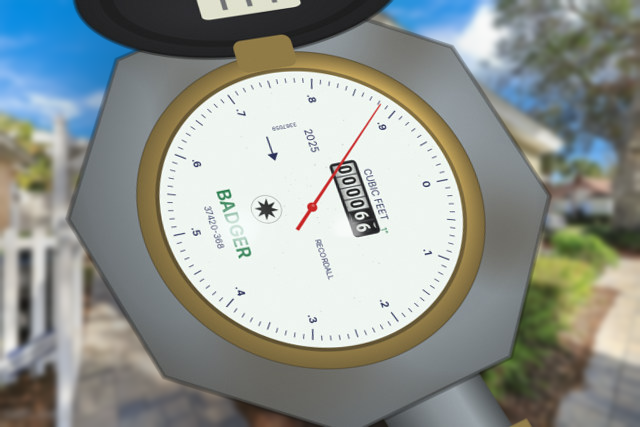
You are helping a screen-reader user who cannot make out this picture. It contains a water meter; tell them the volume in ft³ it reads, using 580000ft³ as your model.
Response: 65.88ft³
